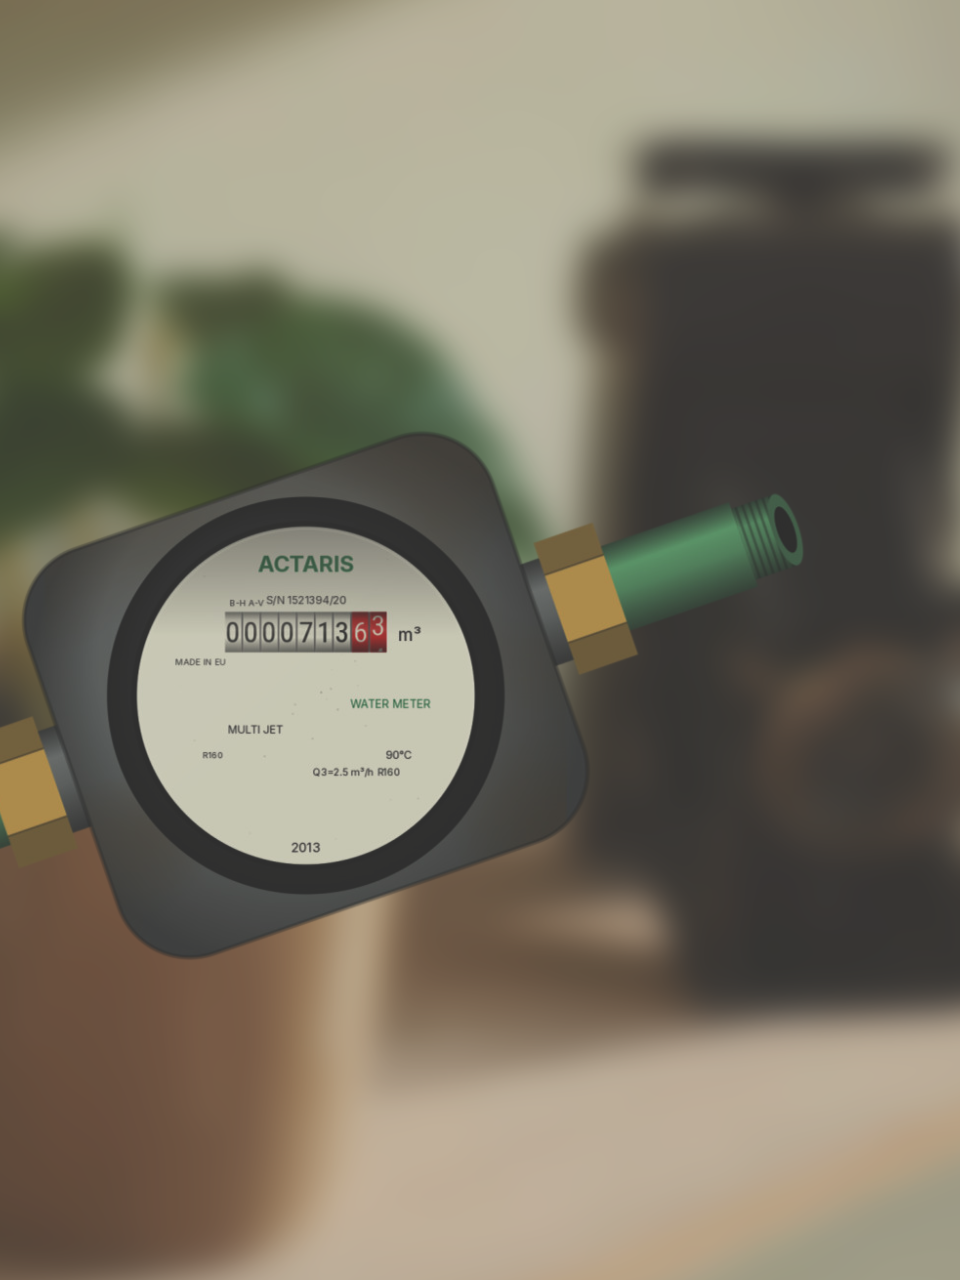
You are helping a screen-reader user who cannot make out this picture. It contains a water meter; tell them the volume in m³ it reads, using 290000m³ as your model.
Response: 713.63m³
